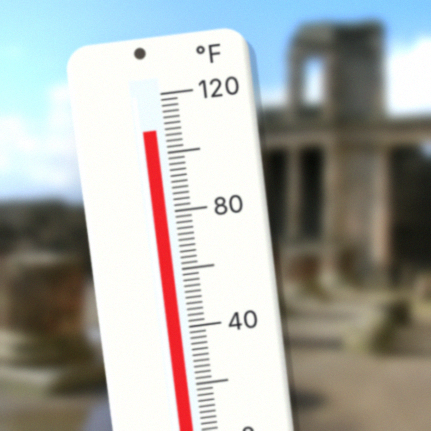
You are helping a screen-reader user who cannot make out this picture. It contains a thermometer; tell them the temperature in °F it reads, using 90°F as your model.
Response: 108°F
